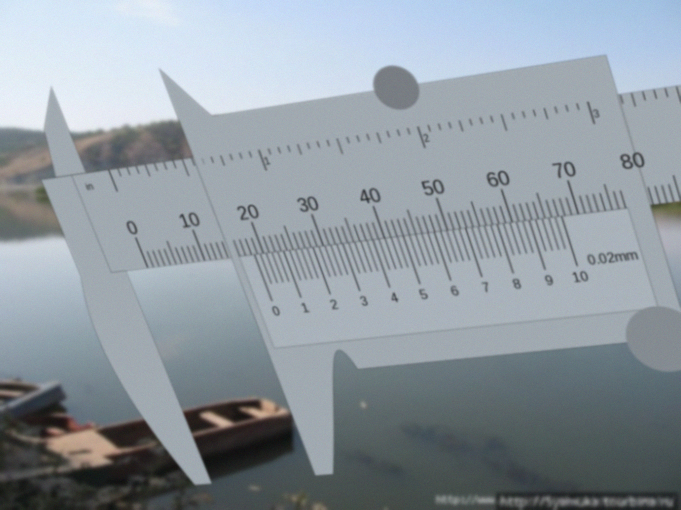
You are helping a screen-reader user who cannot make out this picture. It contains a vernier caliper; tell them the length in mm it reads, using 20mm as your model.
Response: 18.5mm
